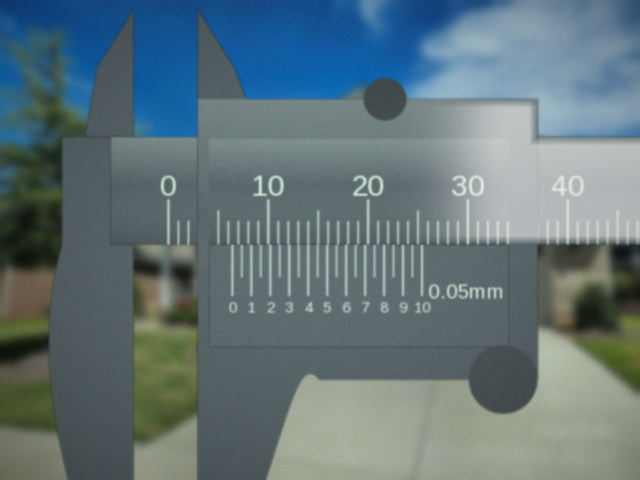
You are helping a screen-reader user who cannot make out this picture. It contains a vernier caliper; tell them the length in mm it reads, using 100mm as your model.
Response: 6.4mm
